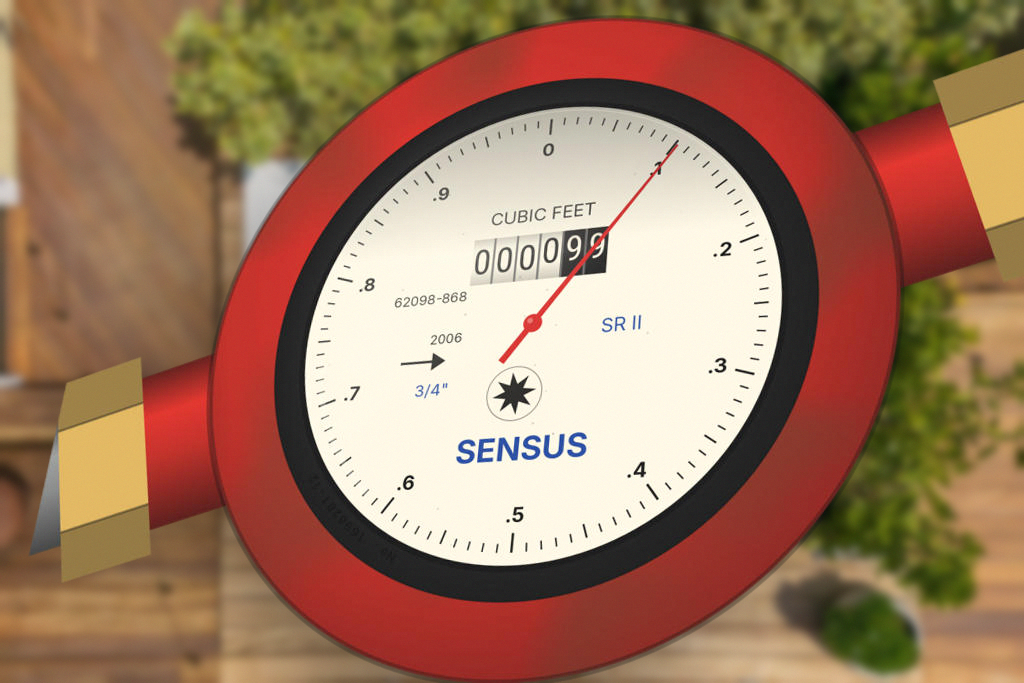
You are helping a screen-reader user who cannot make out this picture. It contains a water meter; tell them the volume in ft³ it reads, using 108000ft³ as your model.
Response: 99.10ft³
